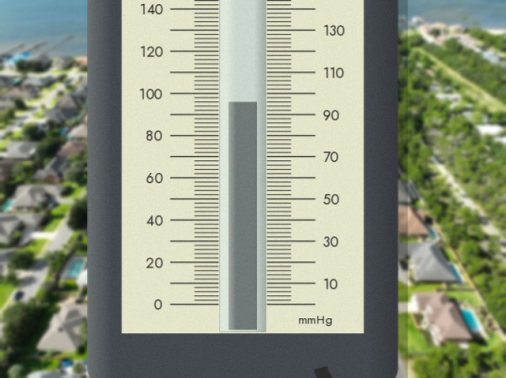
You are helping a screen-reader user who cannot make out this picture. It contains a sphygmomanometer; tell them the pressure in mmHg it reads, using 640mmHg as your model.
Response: 96mmHg
